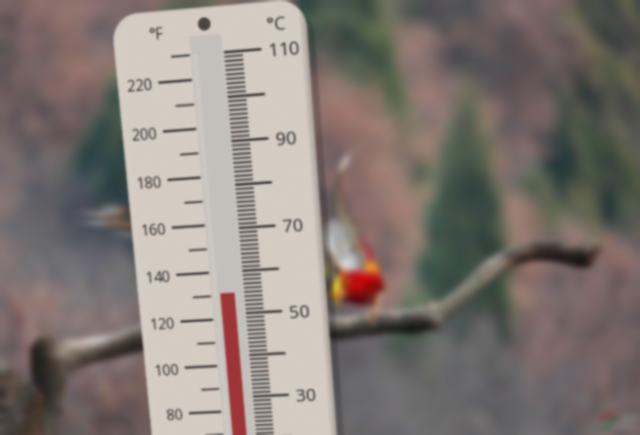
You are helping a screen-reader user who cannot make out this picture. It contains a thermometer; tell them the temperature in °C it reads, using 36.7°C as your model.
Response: 55°C
